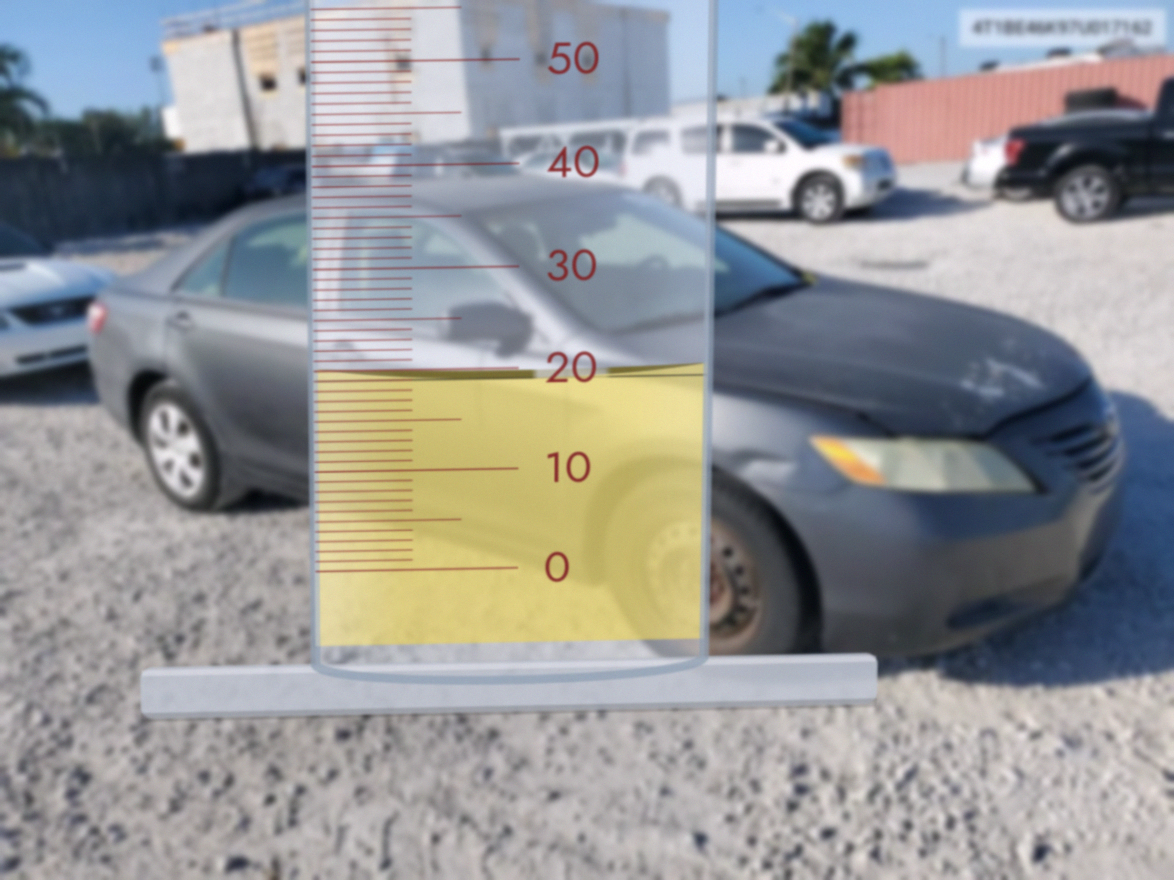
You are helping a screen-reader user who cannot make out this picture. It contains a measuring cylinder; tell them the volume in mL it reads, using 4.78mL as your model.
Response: 19mL
